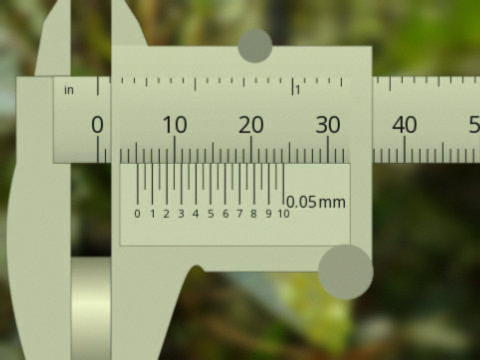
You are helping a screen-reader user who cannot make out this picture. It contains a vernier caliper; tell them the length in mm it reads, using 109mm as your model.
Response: 5.2mm
